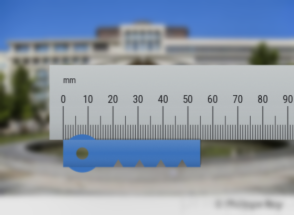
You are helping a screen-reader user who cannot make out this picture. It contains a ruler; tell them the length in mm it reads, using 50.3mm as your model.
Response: 55mm
